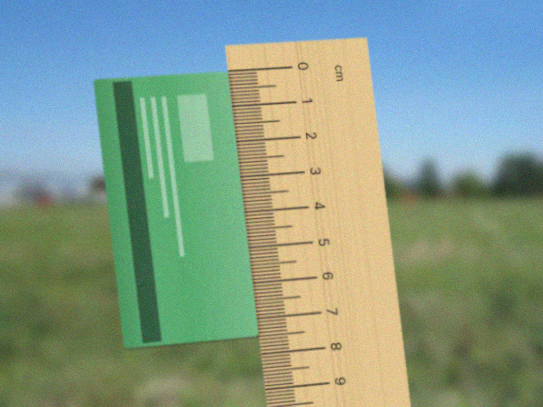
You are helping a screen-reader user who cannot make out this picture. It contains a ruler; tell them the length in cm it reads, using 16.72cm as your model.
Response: 7.5cm
